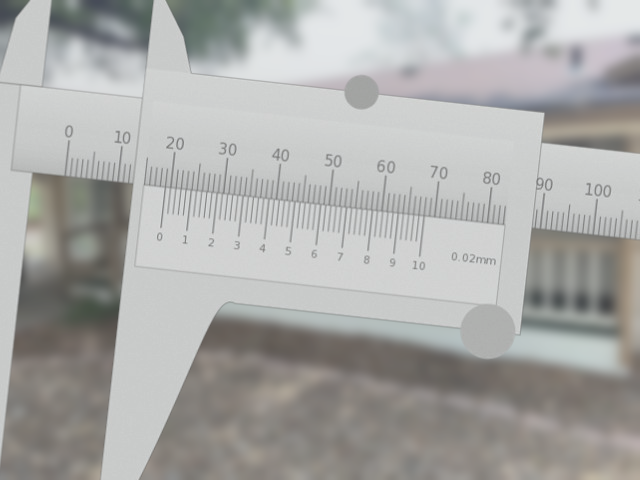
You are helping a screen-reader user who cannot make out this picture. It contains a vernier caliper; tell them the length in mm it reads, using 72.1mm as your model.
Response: 19.0mm
